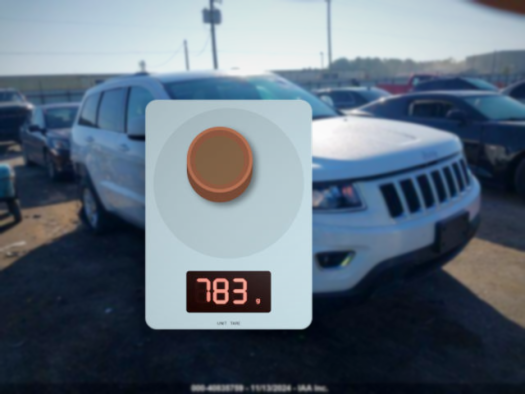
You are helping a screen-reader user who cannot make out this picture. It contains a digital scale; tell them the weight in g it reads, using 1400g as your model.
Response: 783g
